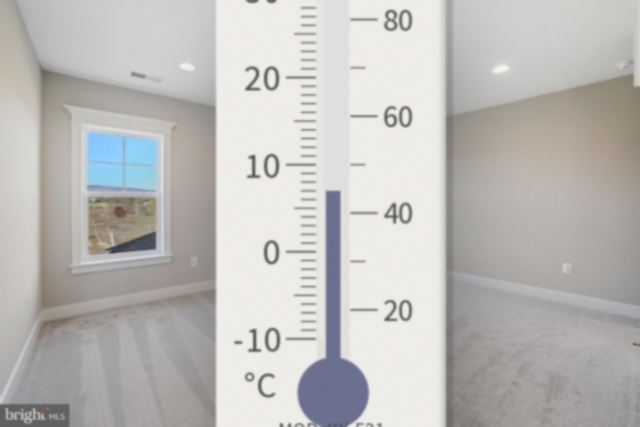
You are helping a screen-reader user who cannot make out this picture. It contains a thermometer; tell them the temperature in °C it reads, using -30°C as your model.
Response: 7°C
